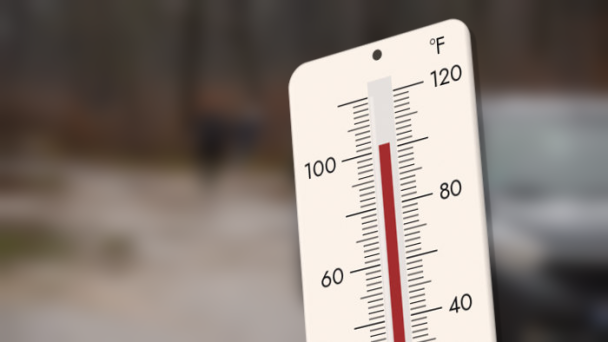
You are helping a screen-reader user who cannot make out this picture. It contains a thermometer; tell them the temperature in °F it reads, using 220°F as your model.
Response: 102°F
